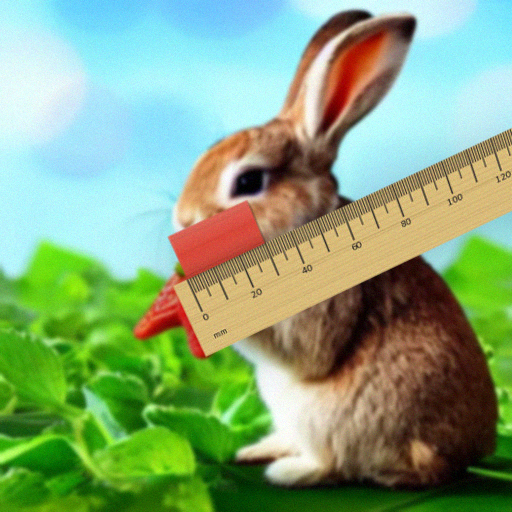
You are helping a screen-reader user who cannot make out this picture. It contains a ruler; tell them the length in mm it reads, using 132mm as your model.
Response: 30mm
